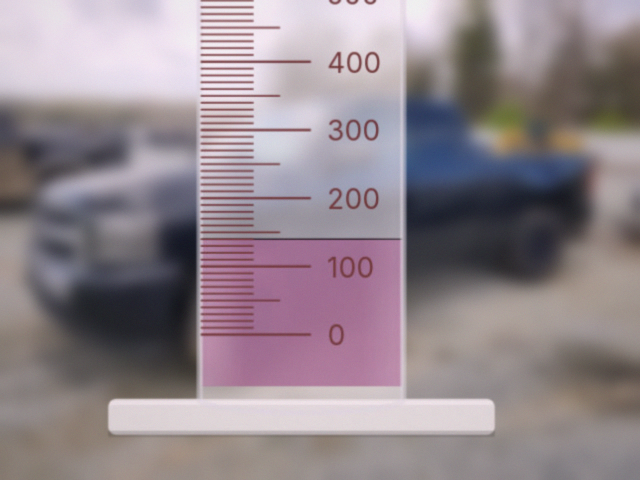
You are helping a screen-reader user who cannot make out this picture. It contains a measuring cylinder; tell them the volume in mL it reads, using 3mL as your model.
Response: 140mL
